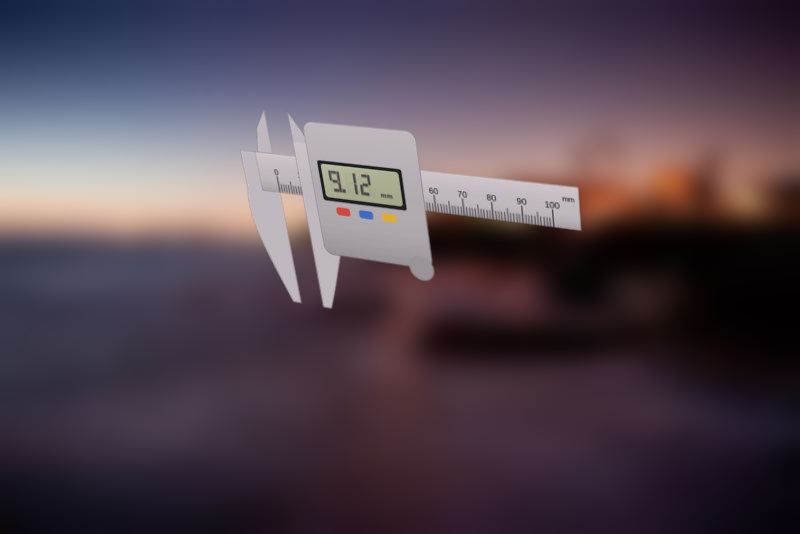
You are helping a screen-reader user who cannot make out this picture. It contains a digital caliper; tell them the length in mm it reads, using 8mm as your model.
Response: 9.12mm
